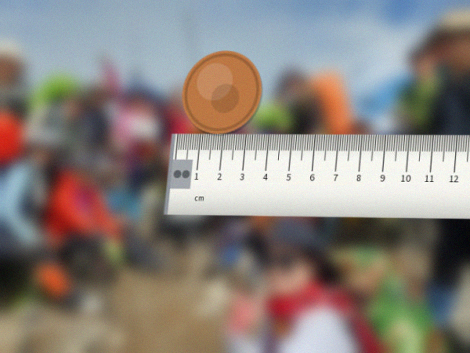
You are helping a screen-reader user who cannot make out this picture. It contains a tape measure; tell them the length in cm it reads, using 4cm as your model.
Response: 3.5cm
